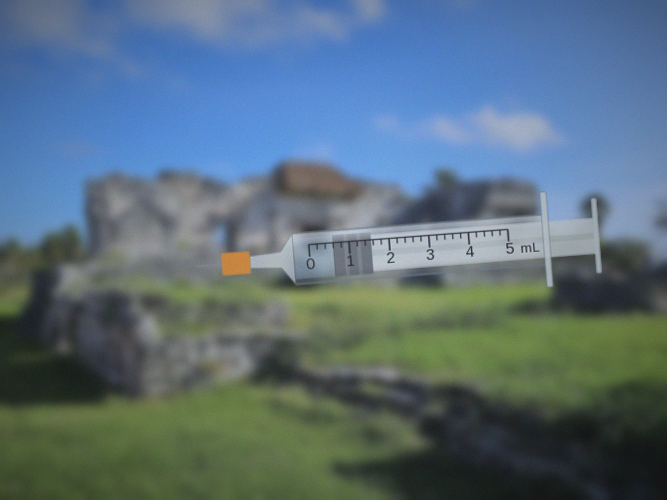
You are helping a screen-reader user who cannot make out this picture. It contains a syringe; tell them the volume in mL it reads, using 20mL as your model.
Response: 0.6mL
